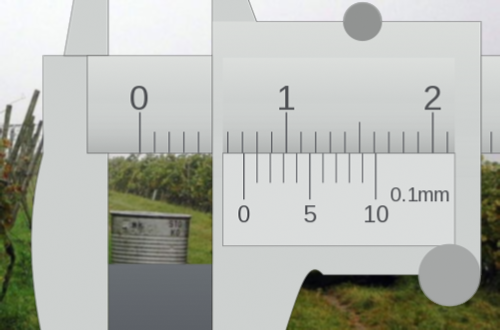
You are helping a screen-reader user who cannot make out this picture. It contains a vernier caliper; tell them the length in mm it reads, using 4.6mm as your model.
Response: 7.1mm
